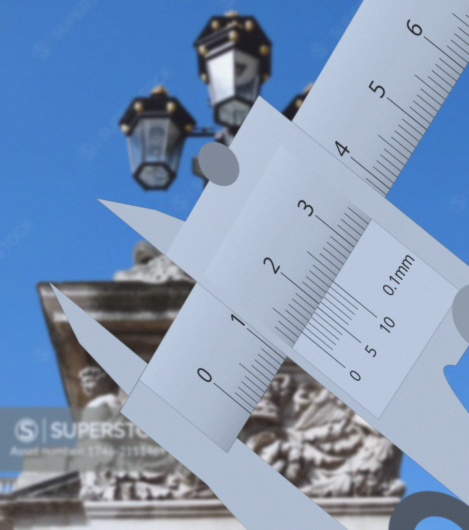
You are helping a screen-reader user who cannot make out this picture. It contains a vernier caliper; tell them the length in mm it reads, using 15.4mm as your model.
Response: 15.0mm
